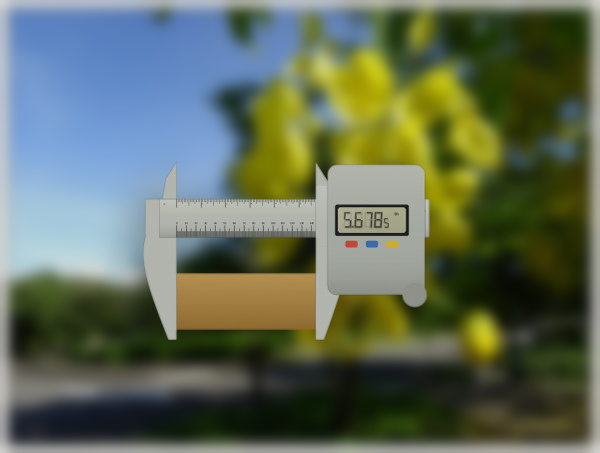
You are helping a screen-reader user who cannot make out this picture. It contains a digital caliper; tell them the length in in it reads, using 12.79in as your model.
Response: 5.6785in
